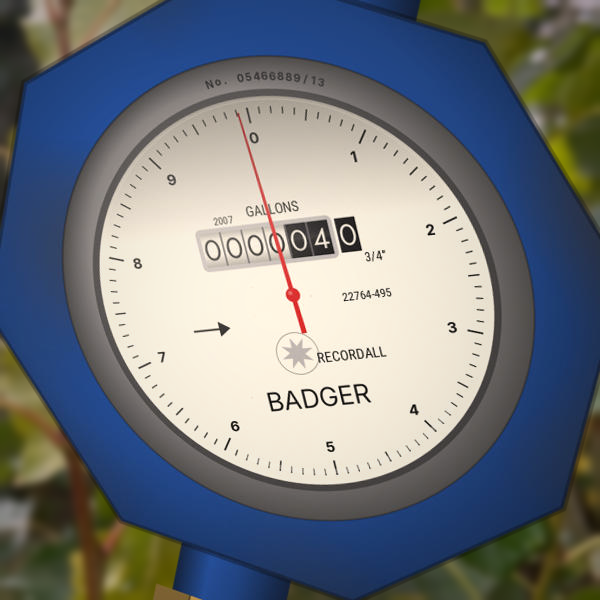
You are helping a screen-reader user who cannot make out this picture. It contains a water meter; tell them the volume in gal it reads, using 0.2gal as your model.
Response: 39.9gal
